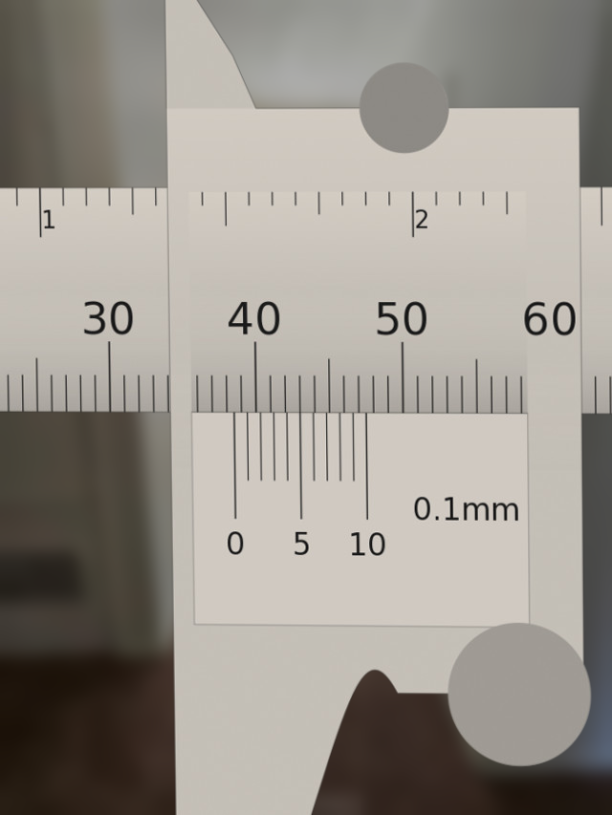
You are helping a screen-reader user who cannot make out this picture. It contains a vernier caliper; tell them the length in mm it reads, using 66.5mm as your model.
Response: 38.5mm
